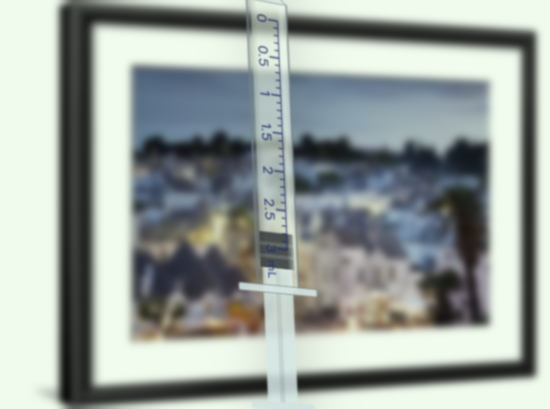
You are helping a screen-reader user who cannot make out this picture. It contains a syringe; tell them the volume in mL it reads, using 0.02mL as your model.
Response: 2.8mL
